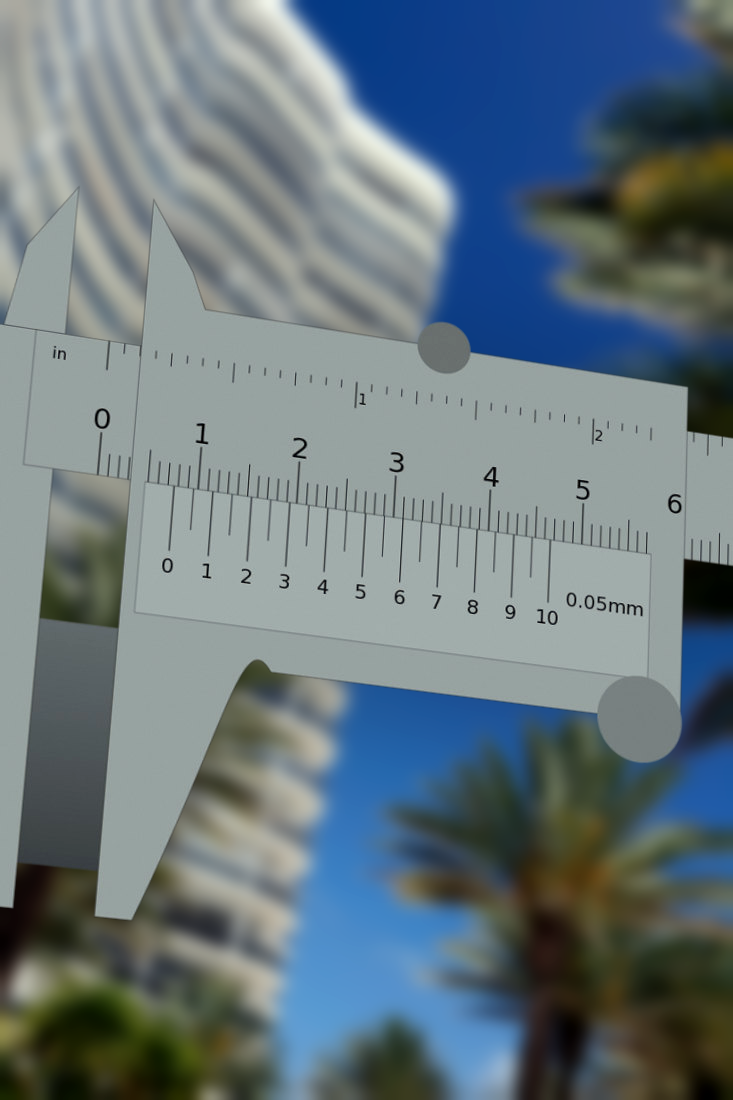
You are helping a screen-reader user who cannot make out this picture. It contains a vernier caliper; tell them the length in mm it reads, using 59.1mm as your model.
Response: 7.6mm
